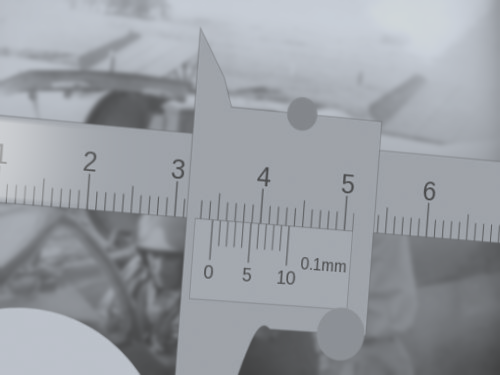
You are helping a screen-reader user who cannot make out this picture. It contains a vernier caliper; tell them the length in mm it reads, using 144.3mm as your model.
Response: 34.4mm
